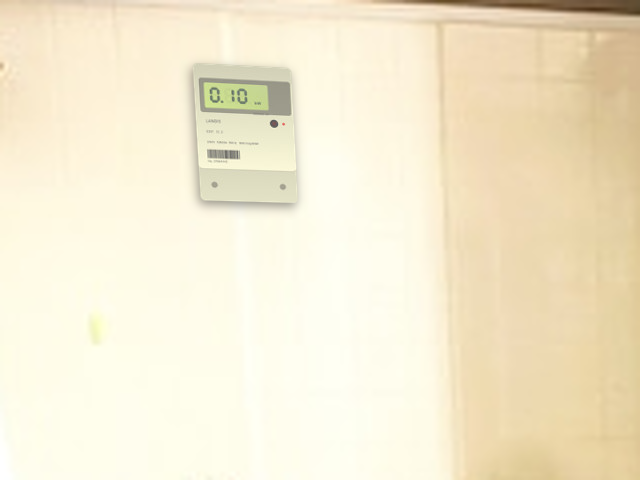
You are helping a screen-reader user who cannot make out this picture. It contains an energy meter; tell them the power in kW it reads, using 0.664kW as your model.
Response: 0.10kW
